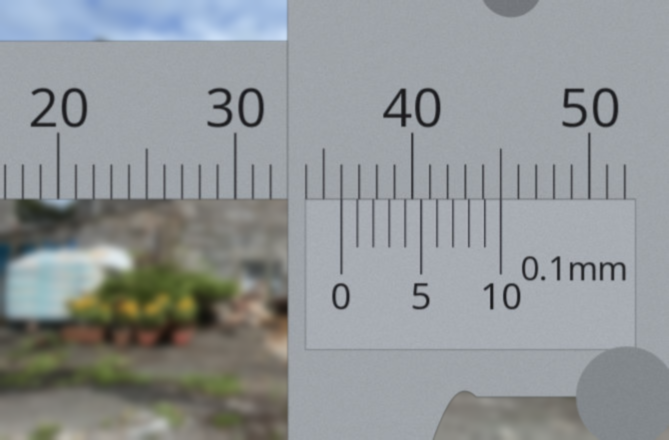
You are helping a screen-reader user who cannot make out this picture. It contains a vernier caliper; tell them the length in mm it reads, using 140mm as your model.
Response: 36.0mm
